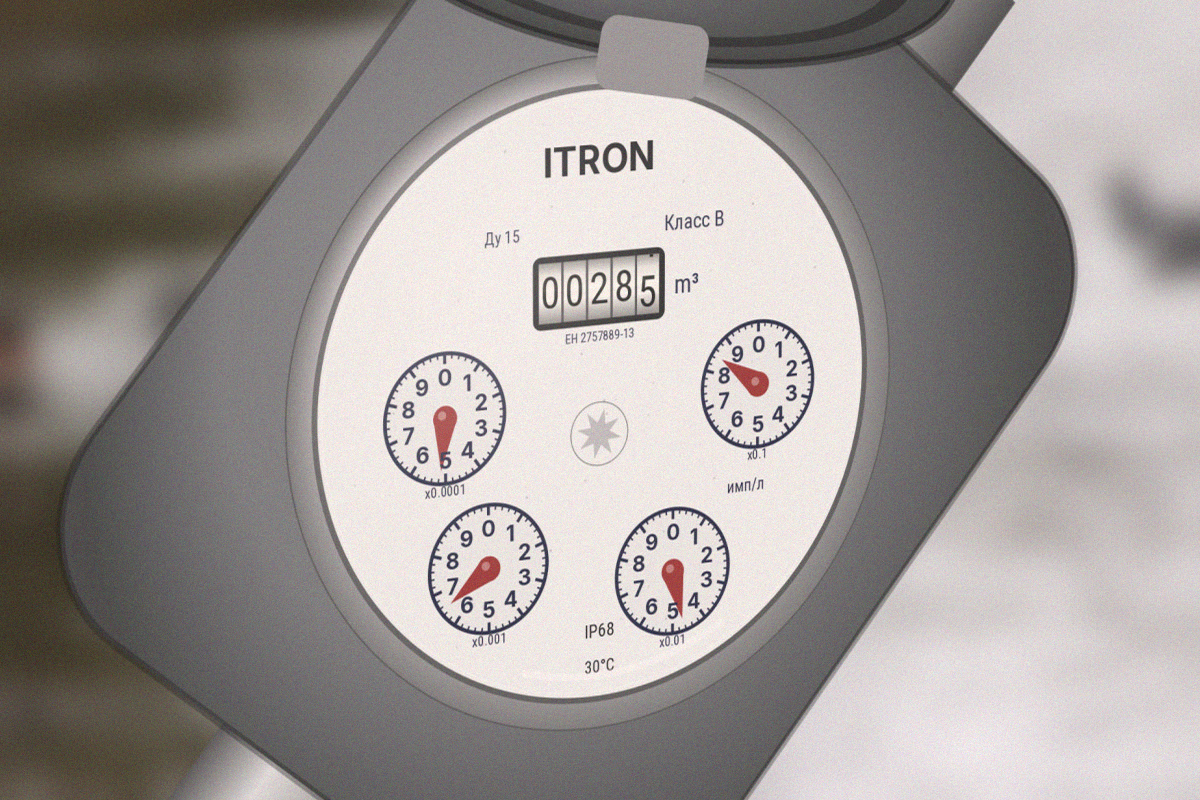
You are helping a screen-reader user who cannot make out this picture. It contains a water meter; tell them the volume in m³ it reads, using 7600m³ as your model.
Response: 284.8465m³
